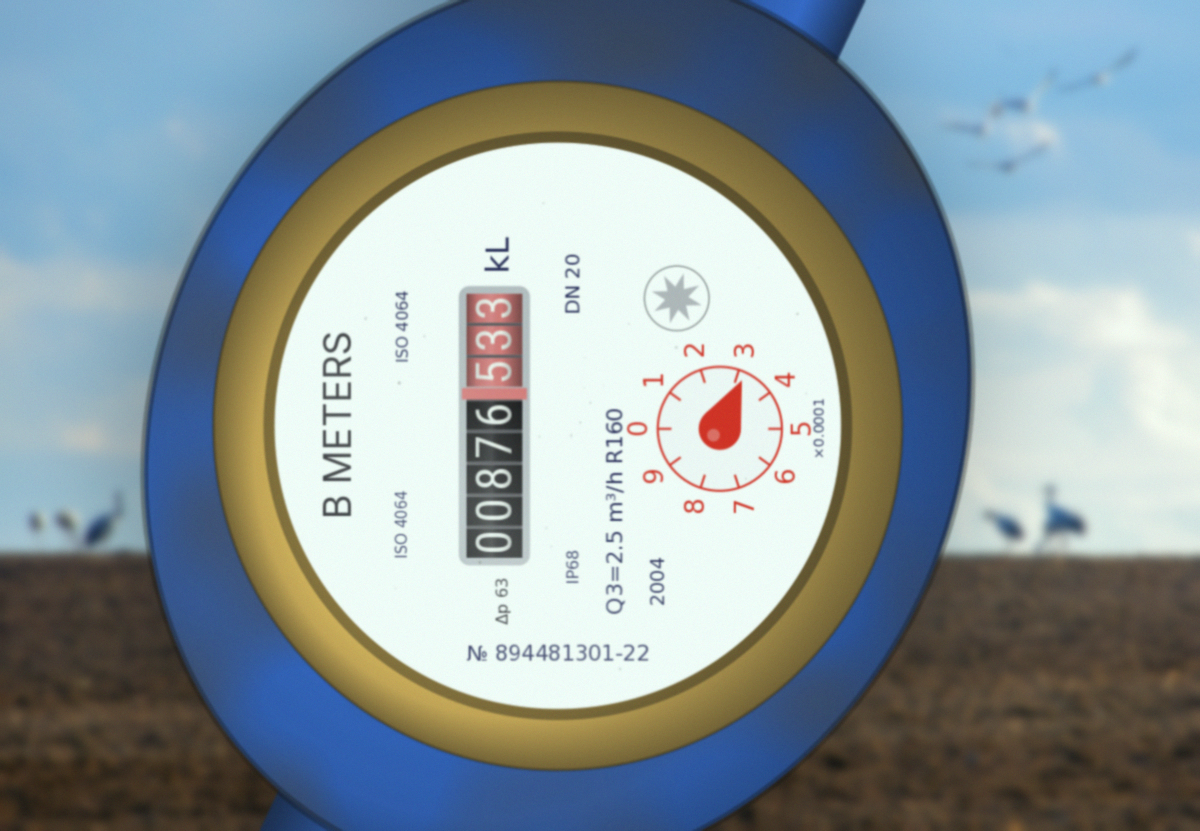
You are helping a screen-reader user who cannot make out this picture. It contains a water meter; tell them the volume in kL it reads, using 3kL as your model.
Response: 876.5333kL
